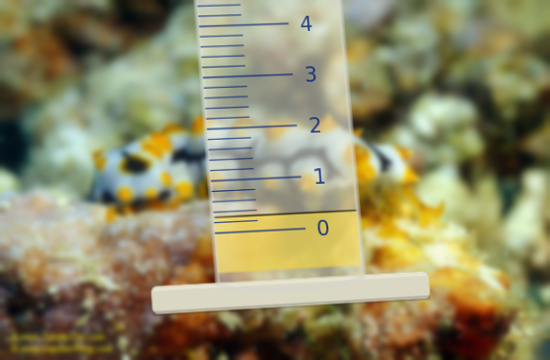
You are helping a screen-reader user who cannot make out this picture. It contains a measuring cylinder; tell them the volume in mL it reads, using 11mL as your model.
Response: 0.3mL
